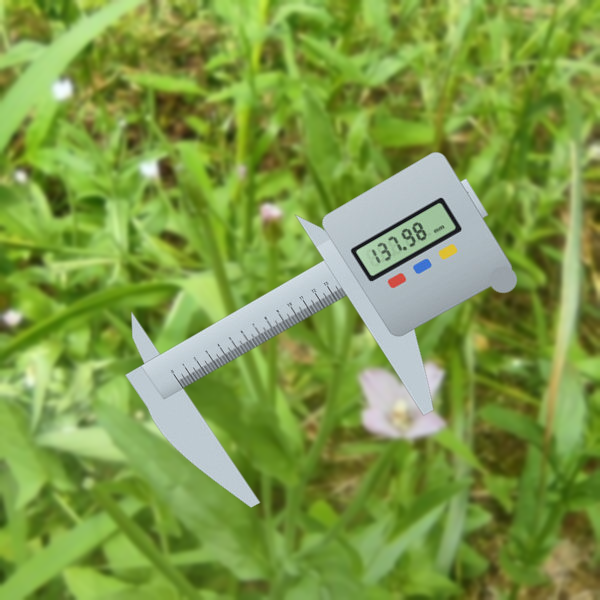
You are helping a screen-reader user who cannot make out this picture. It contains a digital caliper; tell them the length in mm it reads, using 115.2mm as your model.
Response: 137.98mm
